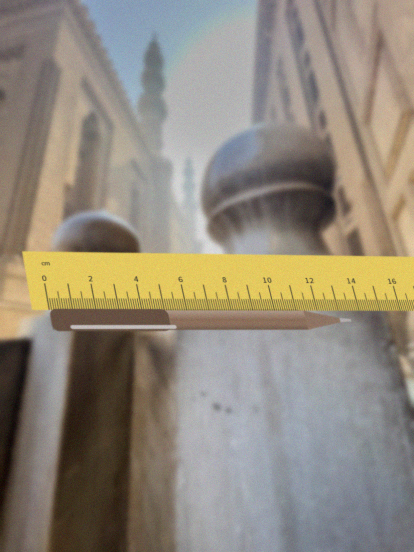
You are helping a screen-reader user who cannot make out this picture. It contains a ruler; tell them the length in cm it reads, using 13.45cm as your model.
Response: 13.5cm
